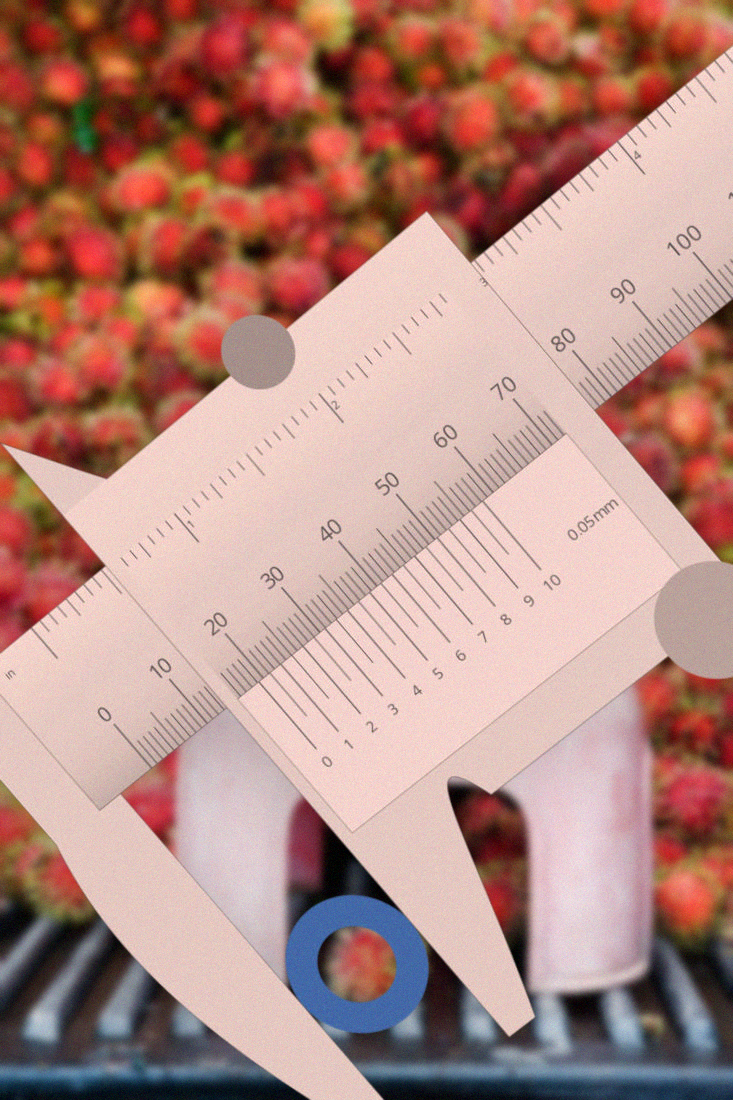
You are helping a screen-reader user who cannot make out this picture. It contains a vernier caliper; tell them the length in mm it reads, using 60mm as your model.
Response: 19.2mm
